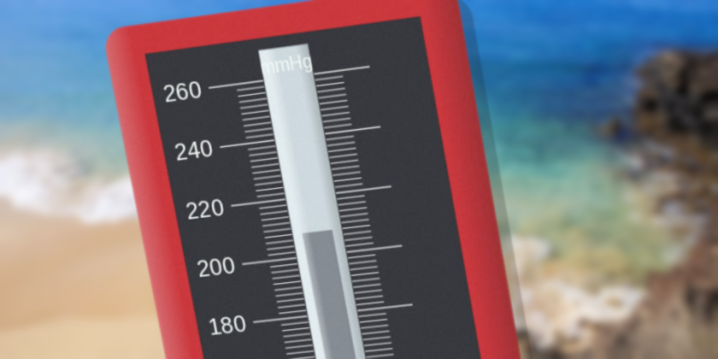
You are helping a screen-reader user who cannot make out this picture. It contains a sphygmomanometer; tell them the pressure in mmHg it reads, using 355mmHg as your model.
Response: 208mmHg
